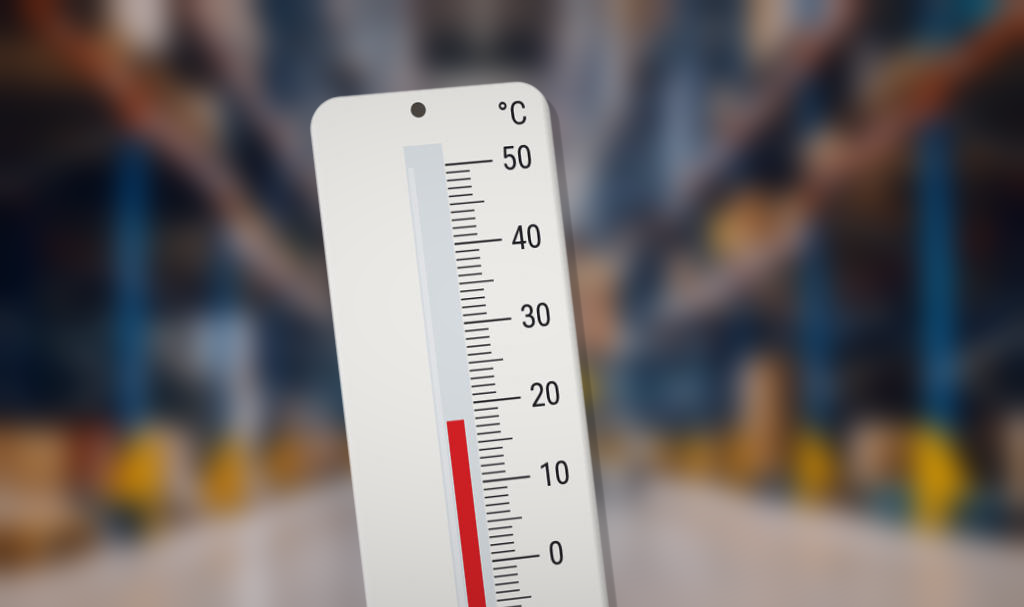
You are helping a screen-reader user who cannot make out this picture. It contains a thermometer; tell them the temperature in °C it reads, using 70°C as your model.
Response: 18°C
